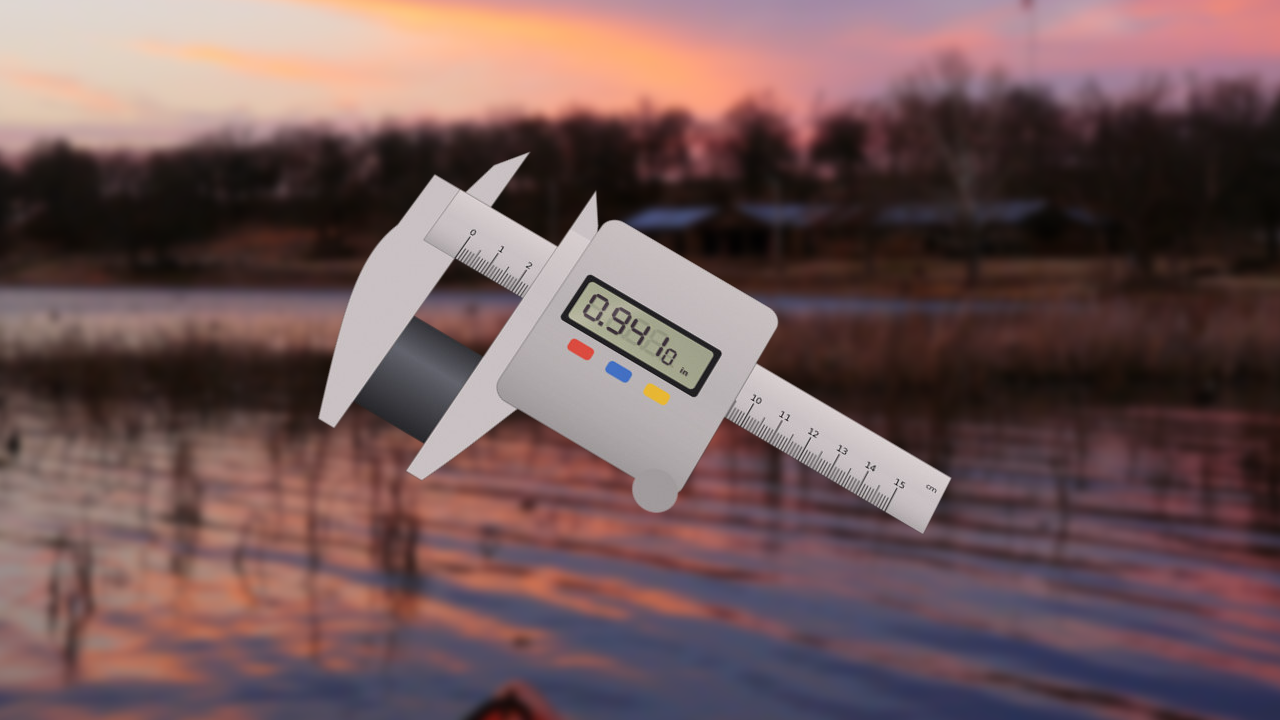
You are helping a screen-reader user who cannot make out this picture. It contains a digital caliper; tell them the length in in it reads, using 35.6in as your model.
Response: 0.9410in
